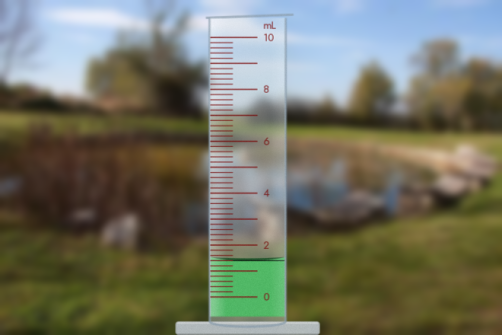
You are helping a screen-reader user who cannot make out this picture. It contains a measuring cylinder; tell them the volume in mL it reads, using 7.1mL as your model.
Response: 1.4mL
